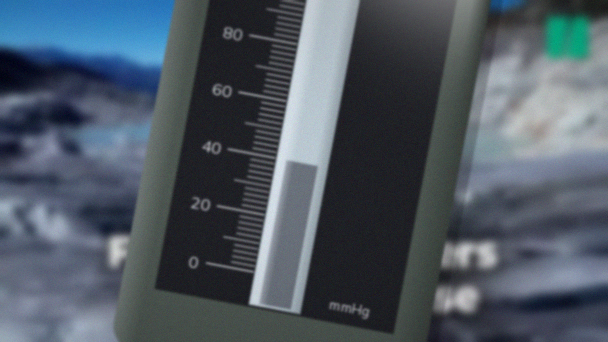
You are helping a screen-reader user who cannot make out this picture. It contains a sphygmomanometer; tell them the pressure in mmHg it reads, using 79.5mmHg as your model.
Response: 40mmHg
